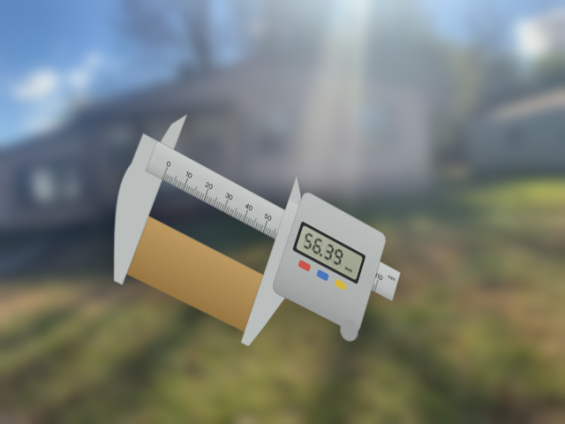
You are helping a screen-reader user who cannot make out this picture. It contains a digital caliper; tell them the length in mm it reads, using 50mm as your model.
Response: 56.39mm
